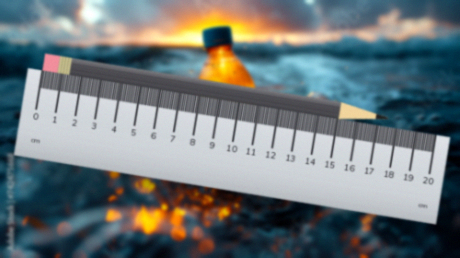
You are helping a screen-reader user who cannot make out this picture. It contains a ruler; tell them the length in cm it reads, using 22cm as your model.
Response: 17.5cm
